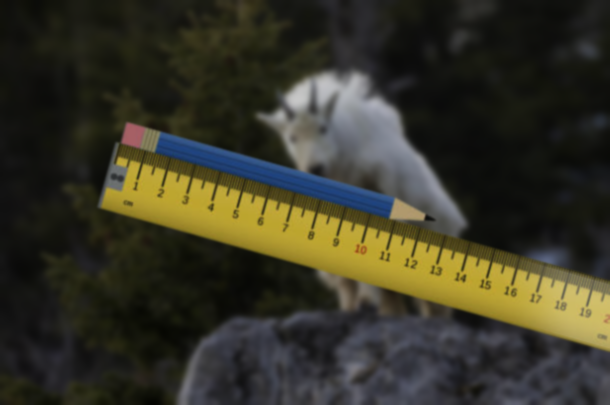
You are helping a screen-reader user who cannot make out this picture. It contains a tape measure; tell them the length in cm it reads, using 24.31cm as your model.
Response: 12.5cm
